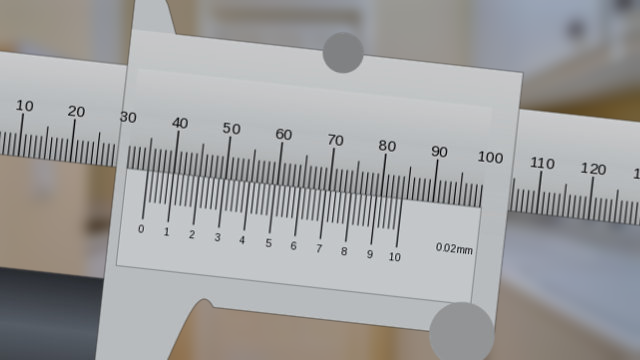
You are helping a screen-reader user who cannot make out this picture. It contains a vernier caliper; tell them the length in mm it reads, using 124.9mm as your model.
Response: 35.0mm
